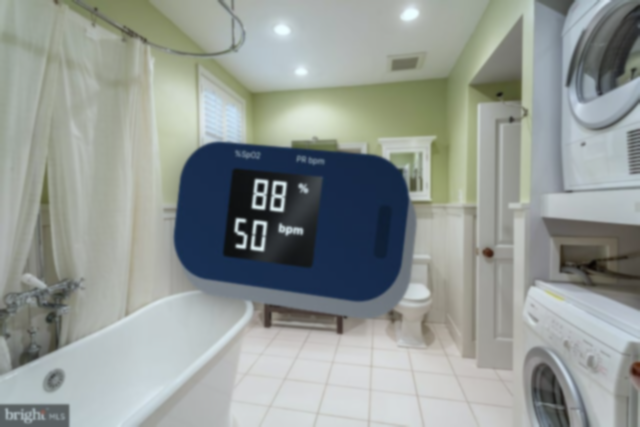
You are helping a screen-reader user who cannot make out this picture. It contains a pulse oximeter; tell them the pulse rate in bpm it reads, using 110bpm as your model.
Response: 50bpm
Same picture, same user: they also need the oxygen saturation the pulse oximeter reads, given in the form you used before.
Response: 88%
